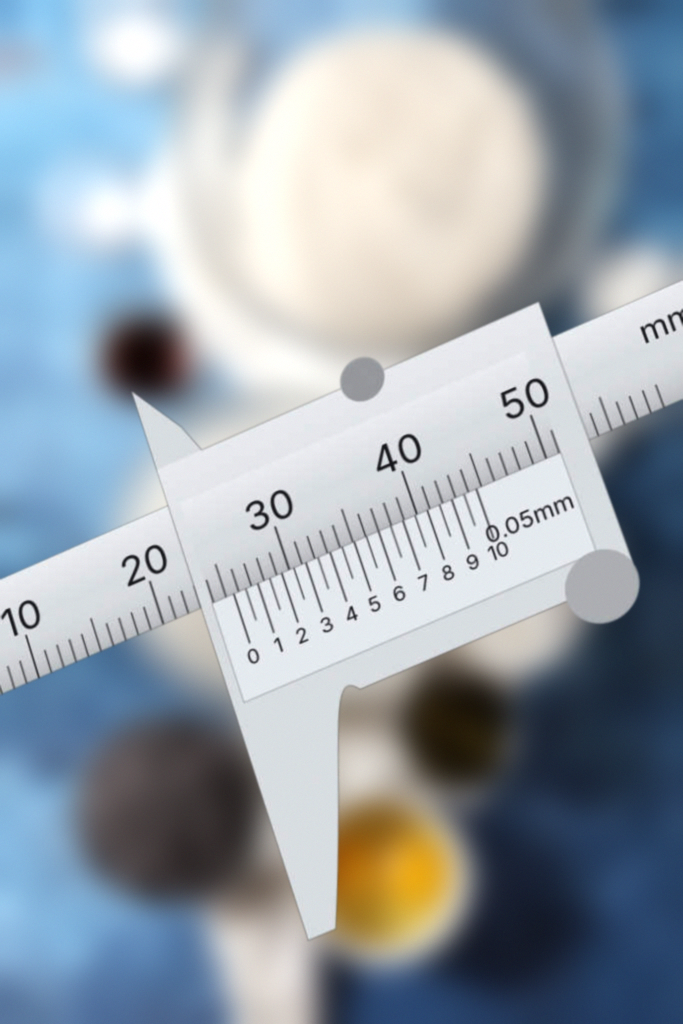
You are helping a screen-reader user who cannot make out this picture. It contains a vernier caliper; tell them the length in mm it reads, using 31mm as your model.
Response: 25.6mm
